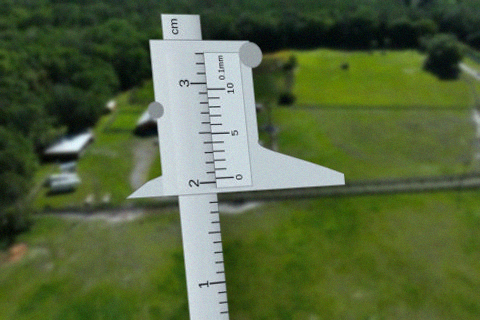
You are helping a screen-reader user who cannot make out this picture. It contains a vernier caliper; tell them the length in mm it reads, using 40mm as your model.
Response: 20.4mm
